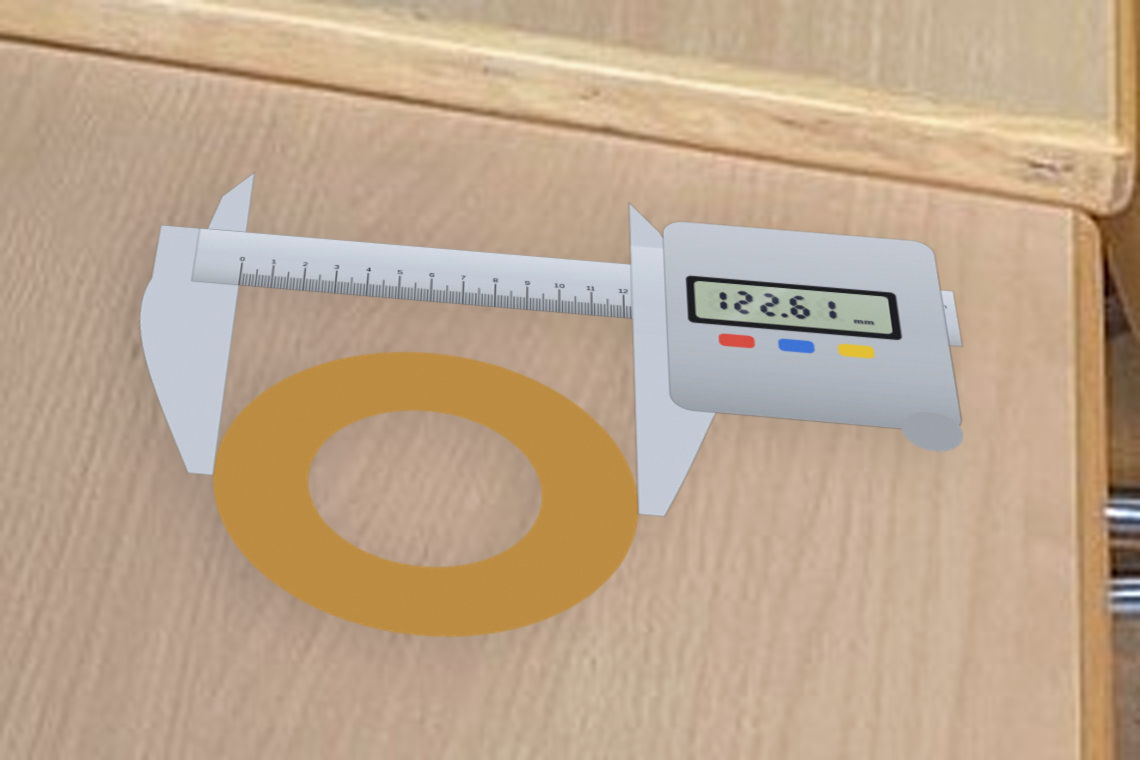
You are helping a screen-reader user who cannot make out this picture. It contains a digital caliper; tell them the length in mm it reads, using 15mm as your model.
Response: 122.61mm
